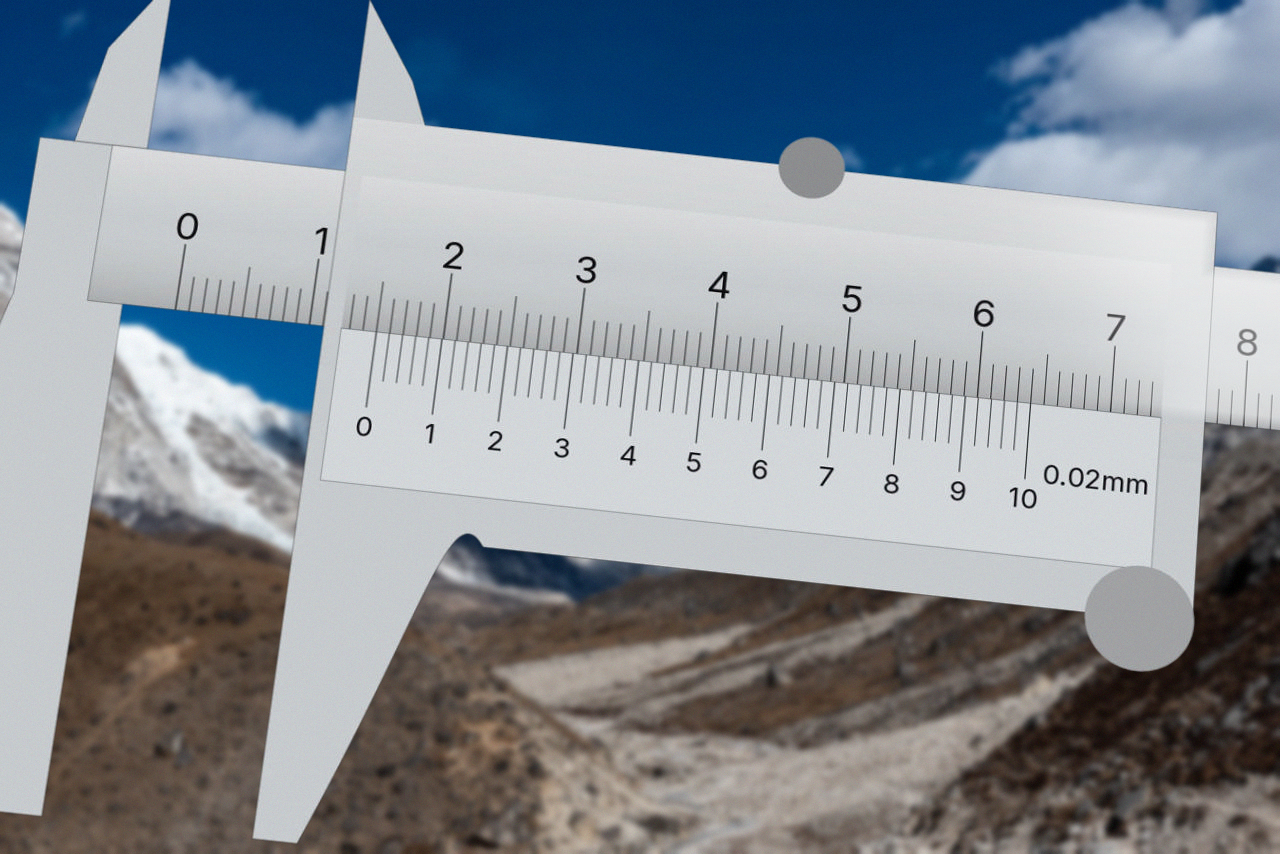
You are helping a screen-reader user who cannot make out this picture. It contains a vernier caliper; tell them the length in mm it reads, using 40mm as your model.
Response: 15.0mm
